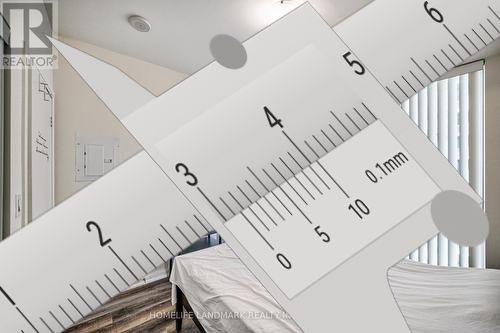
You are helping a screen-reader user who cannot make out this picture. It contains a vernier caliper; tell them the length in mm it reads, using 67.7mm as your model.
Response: 31.6mm
